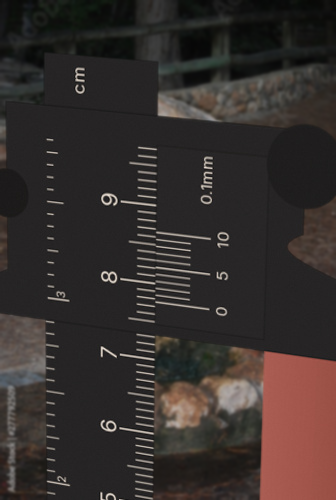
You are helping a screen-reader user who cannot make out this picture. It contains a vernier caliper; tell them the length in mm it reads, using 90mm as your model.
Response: 77.6mm
